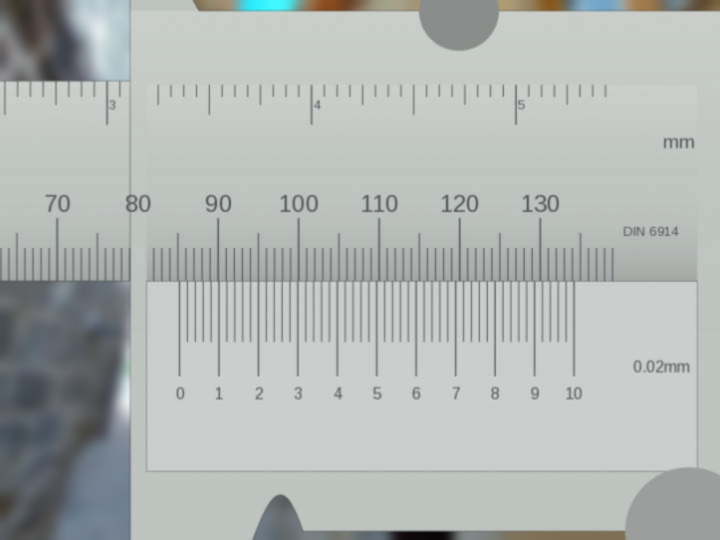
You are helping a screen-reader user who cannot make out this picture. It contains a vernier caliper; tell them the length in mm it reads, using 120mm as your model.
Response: 85.2mm
